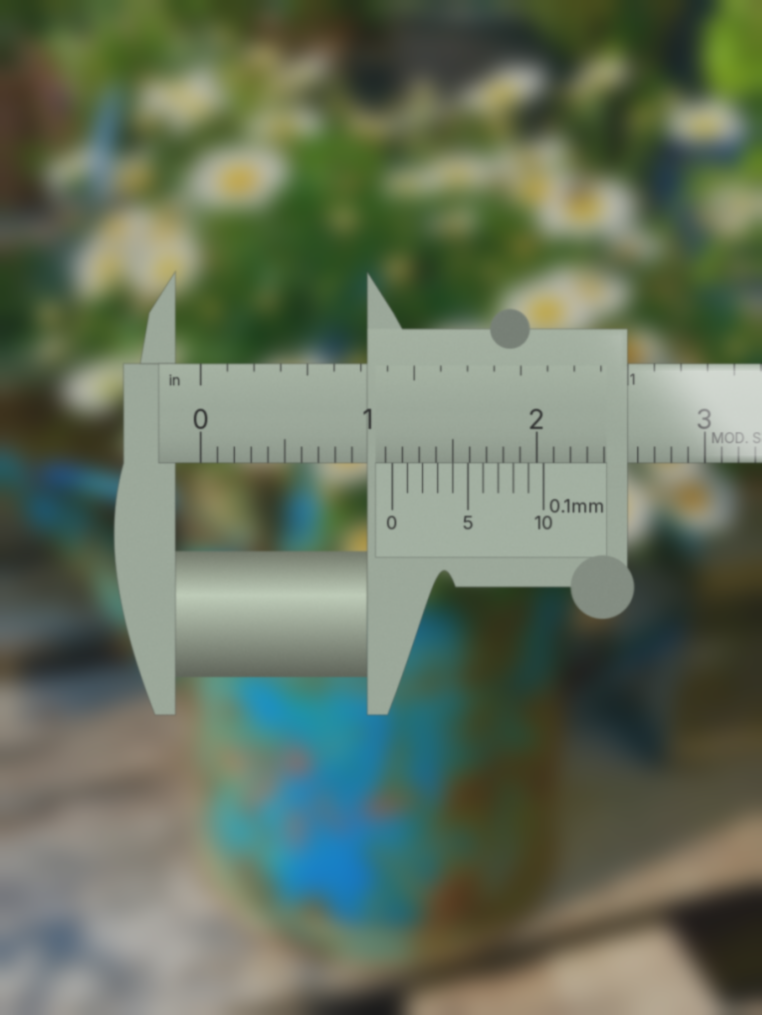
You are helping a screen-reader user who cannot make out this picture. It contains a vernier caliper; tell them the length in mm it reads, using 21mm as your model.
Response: 11.4mm
